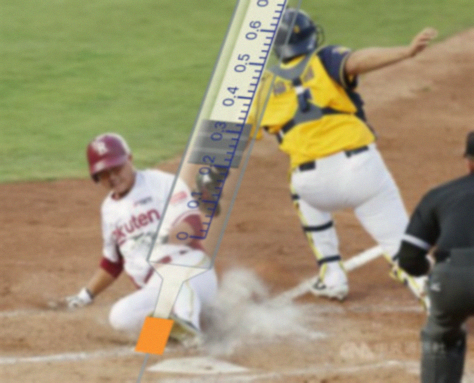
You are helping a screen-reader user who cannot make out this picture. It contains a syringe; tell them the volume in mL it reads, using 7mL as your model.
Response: 0.2mL
